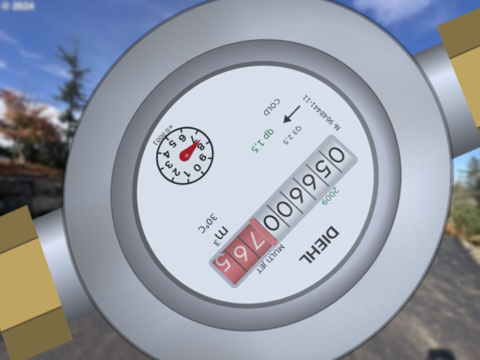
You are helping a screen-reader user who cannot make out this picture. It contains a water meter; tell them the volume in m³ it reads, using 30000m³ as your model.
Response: 56600.7647m³
